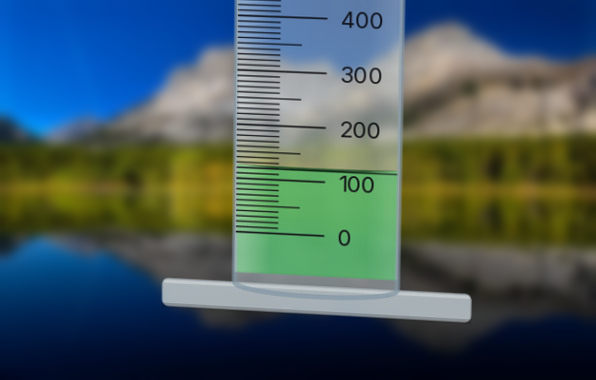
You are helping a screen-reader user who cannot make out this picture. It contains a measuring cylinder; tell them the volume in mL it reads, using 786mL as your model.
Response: 120mL
